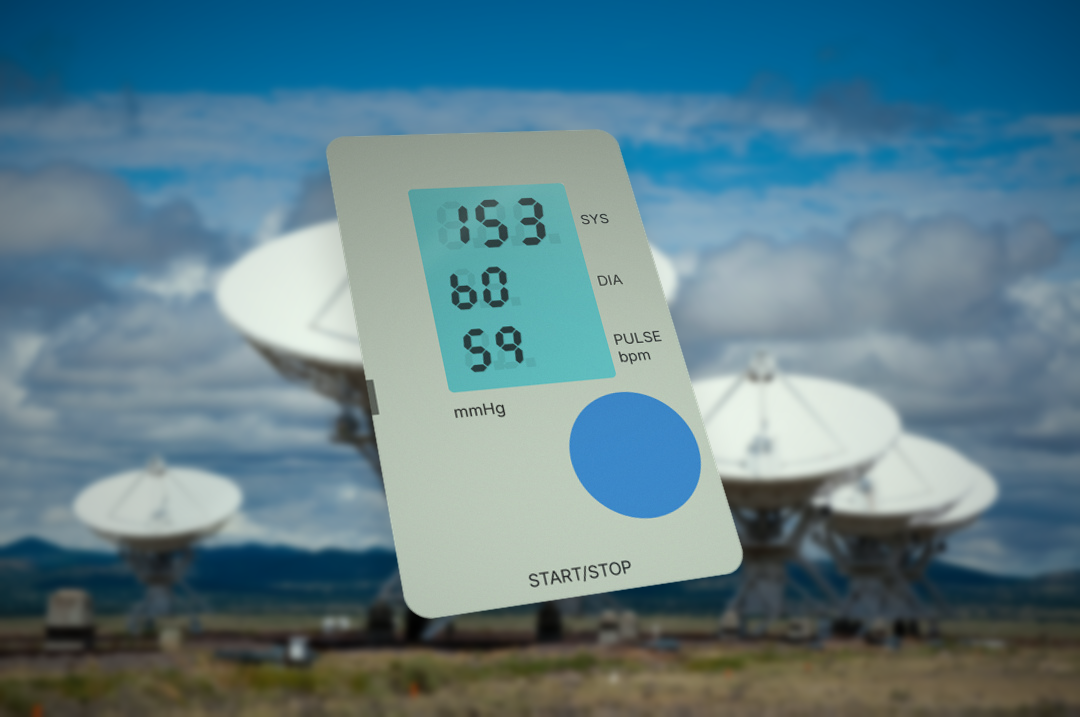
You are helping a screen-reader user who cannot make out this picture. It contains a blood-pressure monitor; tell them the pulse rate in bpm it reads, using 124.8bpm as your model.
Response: 59bpm
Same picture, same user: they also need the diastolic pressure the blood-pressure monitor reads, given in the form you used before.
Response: 60mmHg
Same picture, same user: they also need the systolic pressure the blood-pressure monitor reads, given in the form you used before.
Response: 153mmHg
